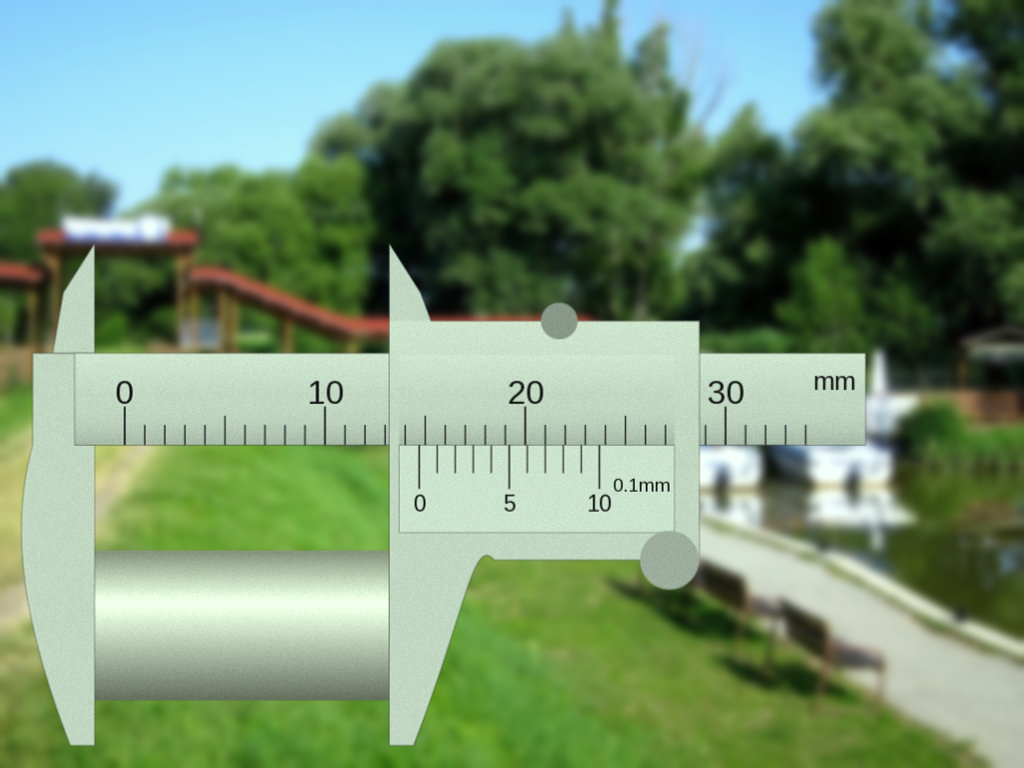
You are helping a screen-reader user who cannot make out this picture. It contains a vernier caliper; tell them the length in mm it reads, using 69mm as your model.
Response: 14.7mm
